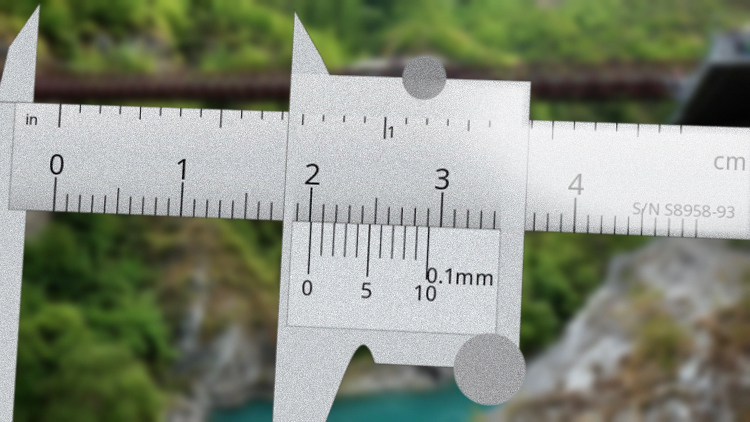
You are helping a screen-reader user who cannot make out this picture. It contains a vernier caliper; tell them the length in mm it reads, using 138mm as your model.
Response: 20.1mm
